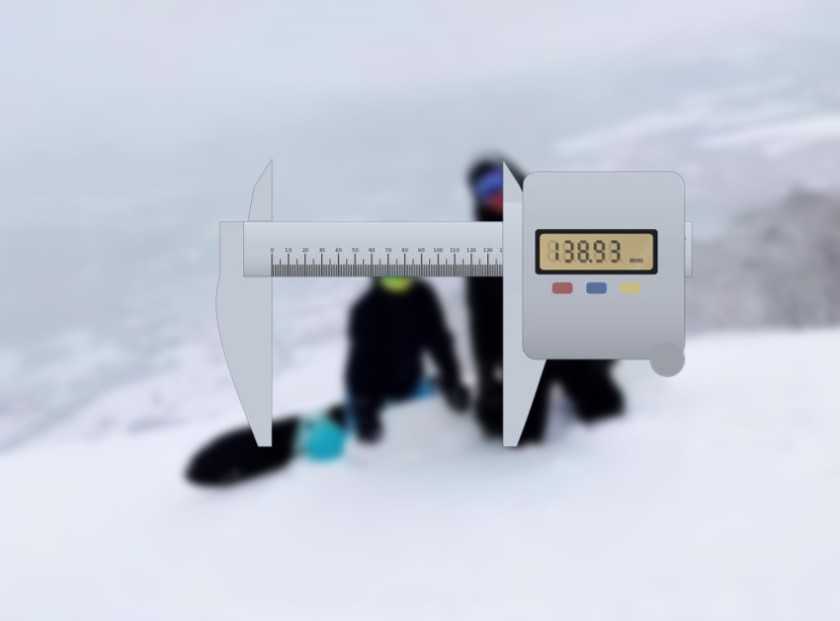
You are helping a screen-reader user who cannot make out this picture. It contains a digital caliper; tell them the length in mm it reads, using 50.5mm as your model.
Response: 138.93mm
